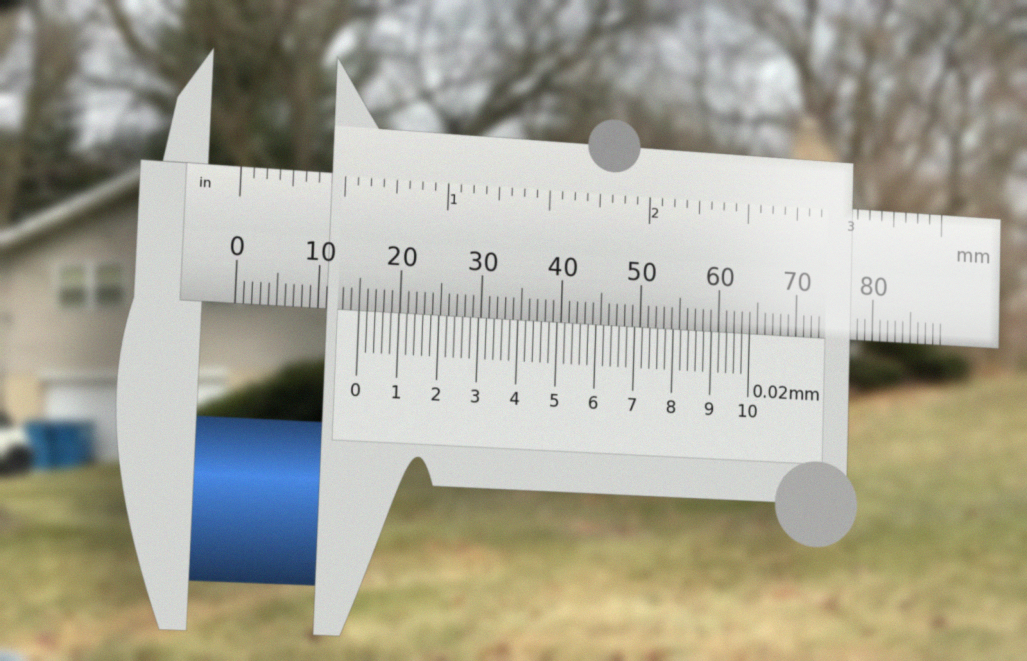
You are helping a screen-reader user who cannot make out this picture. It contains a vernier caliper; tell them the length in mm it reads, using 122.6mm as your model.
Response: 15.0mm
